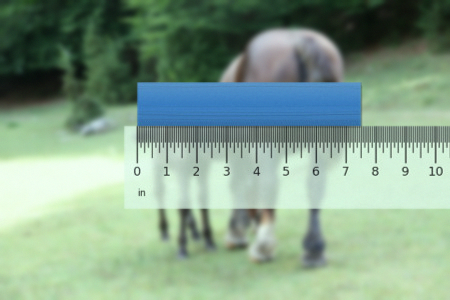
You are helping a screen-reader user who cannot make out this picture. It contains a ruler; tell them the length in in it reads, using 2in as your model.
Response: 7.5in
